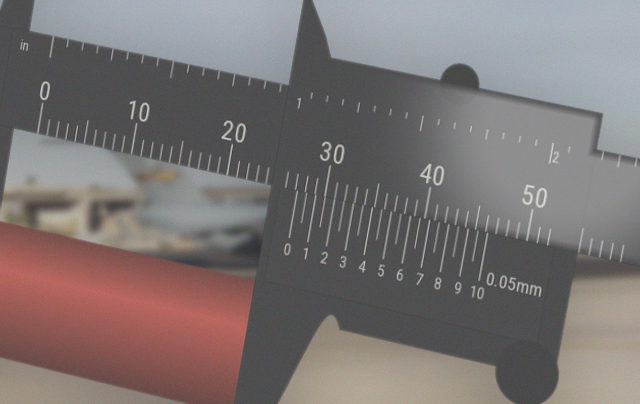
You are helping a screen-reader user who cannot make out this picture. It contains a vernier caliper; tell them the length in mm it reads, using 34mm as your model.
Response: 27.2mm
